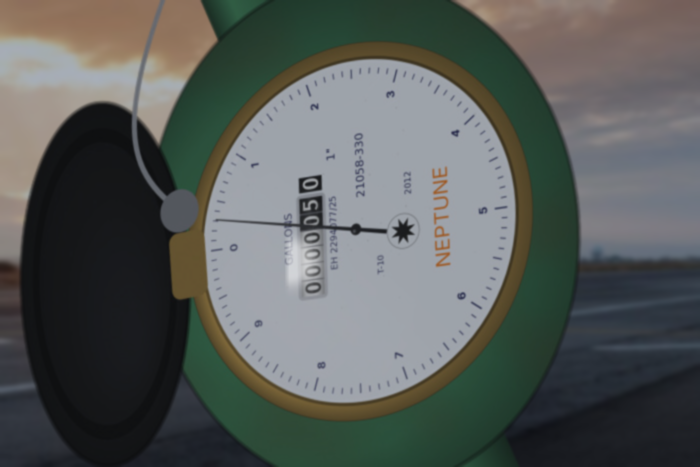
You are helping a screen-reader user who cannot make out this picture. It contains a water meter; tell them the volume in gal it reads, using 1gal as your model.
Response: 50.3gal
